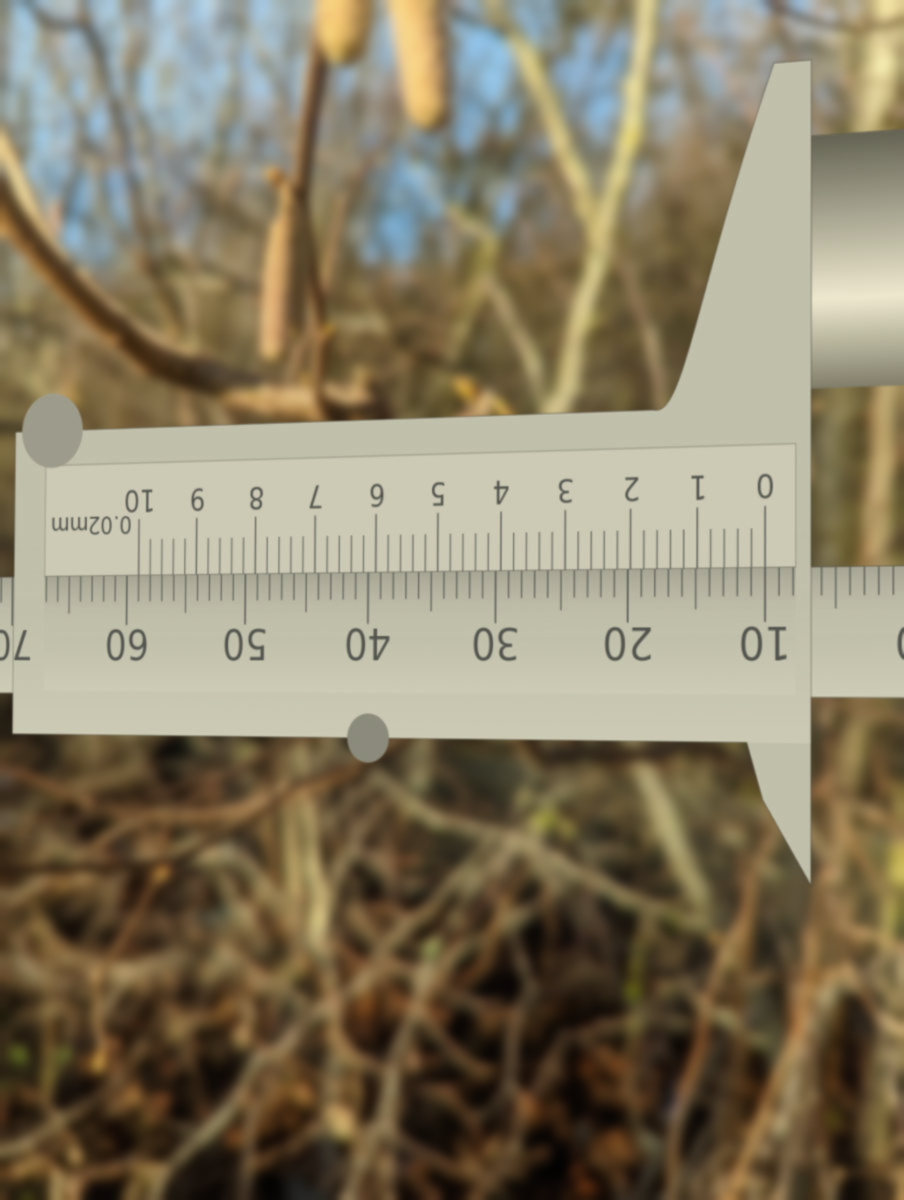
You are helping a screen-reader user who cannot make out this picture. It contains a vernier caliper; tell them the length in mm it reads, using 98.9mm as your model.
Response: 10.0mm
